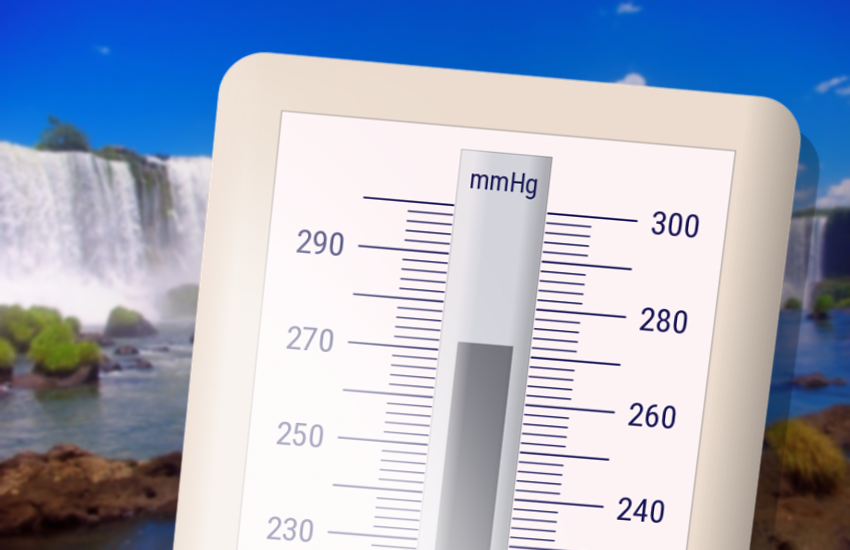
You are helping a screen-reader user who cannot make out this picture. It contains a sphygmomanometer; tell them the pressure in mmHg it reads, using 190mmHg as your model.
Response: 272mmHg
